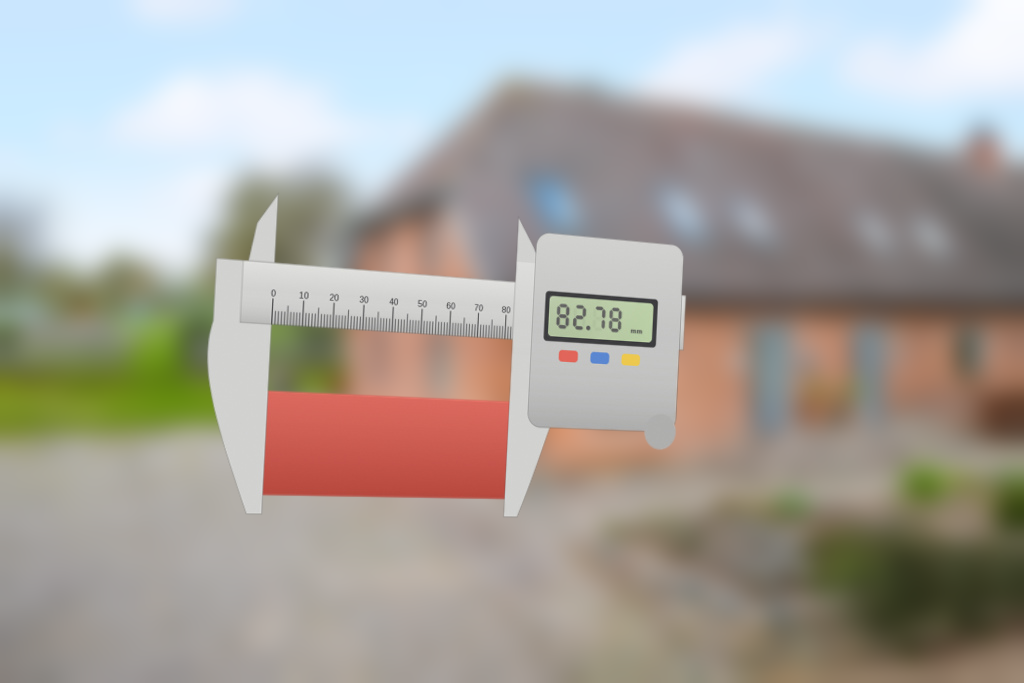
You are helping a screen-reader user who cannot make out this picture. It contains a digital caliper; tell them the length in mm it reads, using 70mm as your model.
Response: 82.78mm
